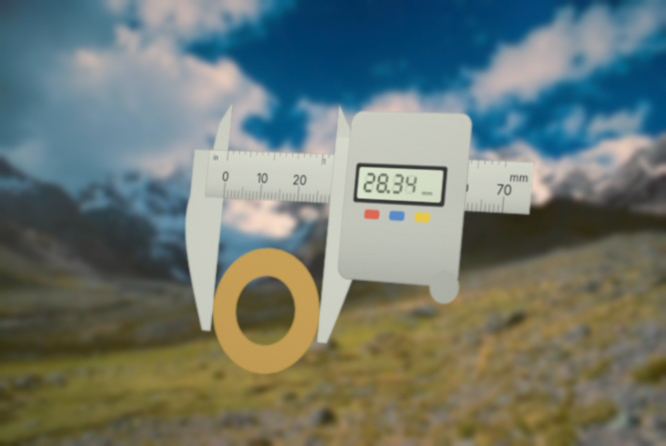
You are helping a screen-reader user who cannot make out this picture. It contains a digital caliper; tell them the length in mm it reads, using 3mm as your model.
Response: 28.34mm
